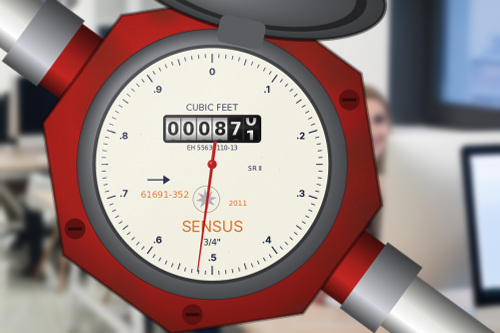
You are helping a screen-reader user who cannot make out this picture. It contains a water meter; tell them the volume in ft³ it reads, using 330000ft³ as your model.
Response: 870.52ft³
